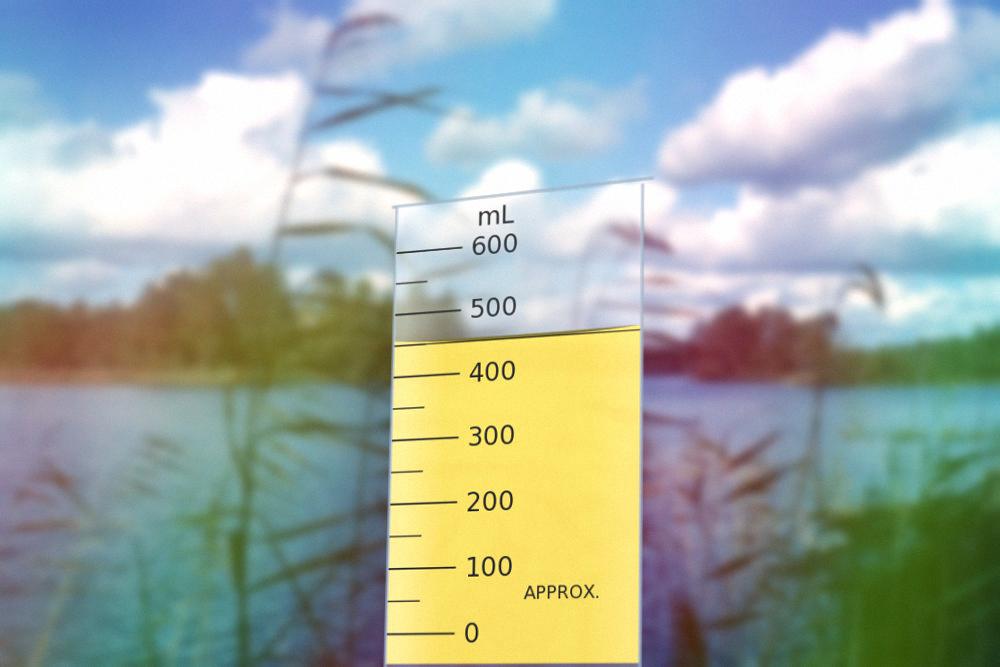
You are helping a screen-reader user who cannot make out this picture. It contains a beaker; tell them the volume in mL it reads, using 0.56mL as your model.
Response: 450mL
